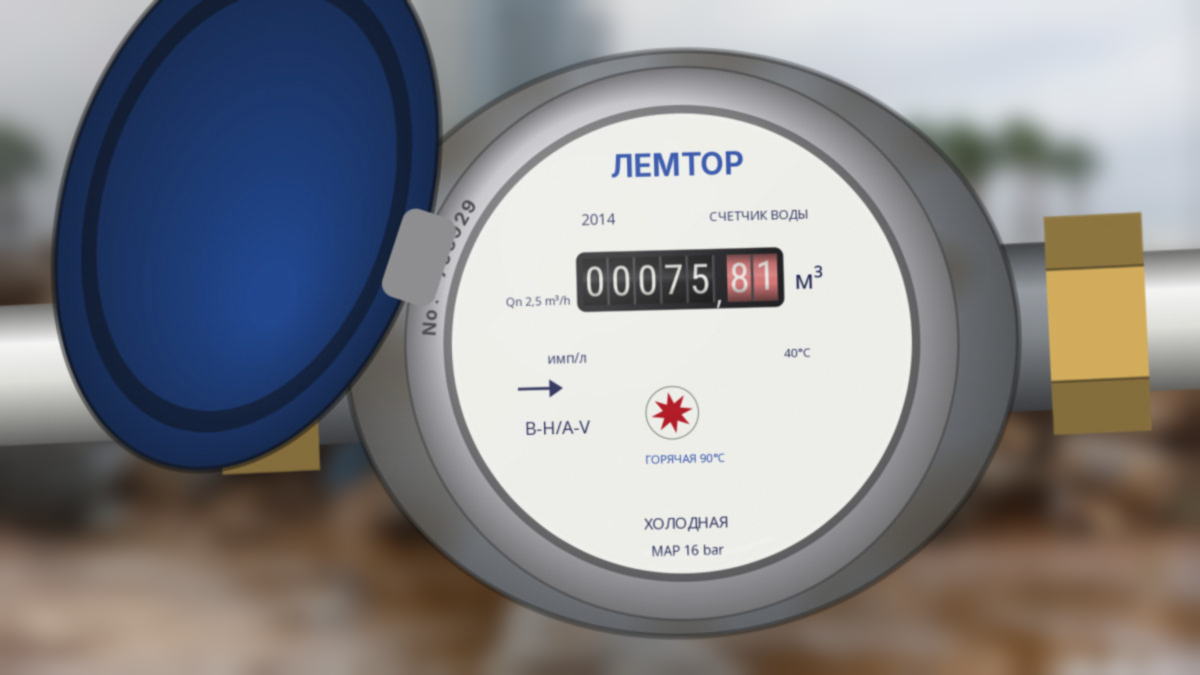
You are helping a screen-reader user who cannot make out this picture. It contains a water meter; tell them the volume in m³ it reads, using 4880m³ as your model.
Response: 75.81m³
